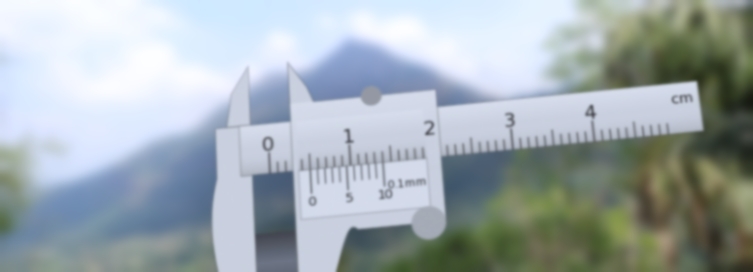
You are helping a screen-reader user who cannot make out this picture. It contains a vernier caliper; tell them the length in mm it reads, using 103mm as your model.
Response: 5.0mm
